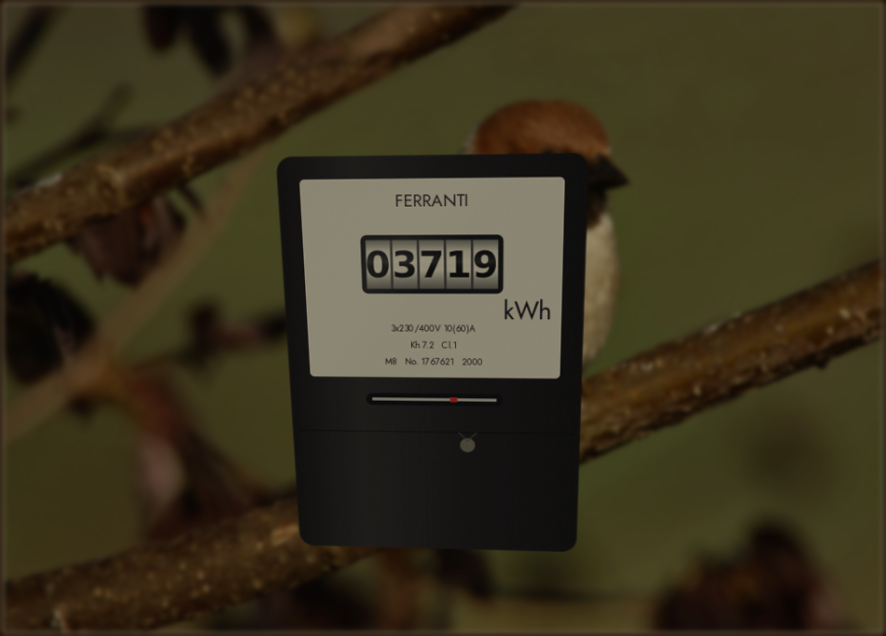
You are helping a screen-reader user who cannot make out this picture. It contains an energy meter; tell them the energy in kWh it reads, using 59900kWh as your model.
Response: 3719kWh
